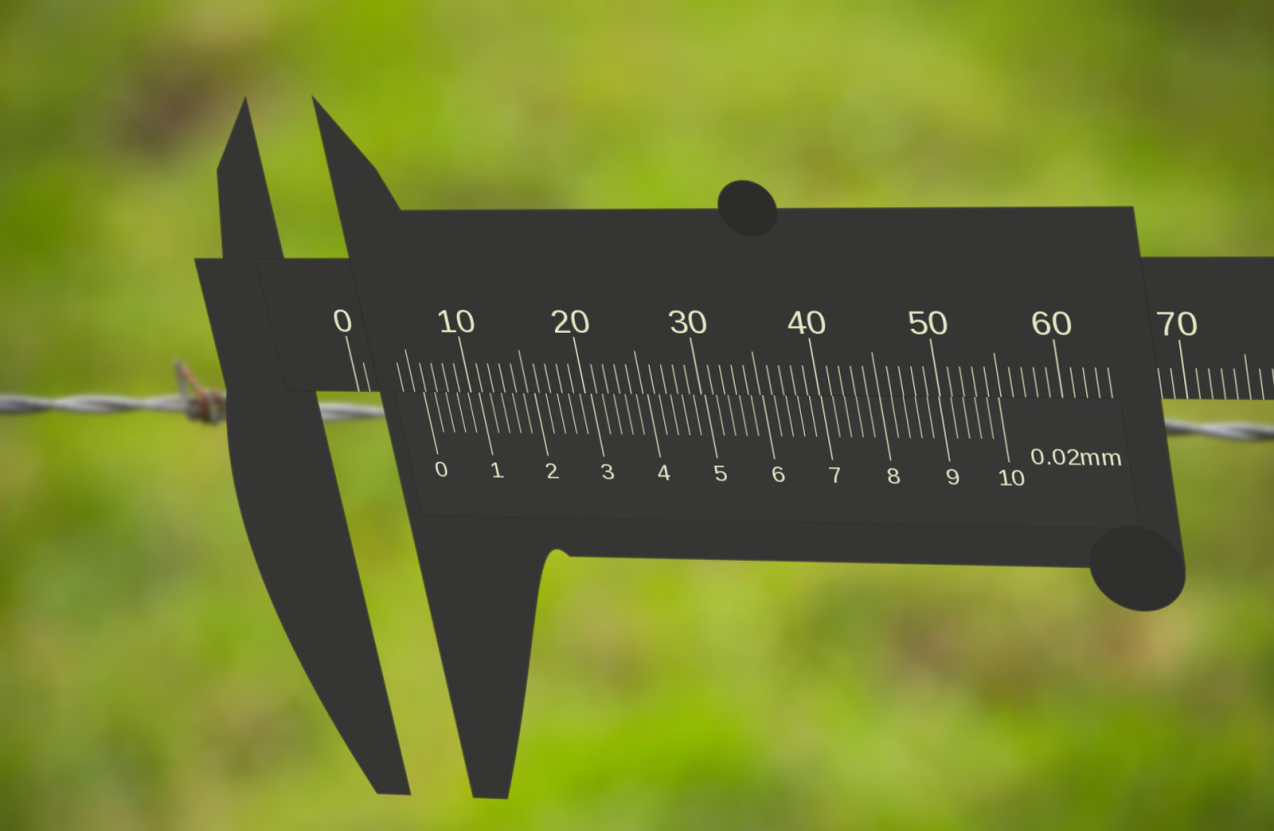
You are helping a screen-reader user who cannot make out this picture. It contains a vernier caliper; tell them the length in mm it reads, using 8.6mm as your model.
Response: 5.8mm
